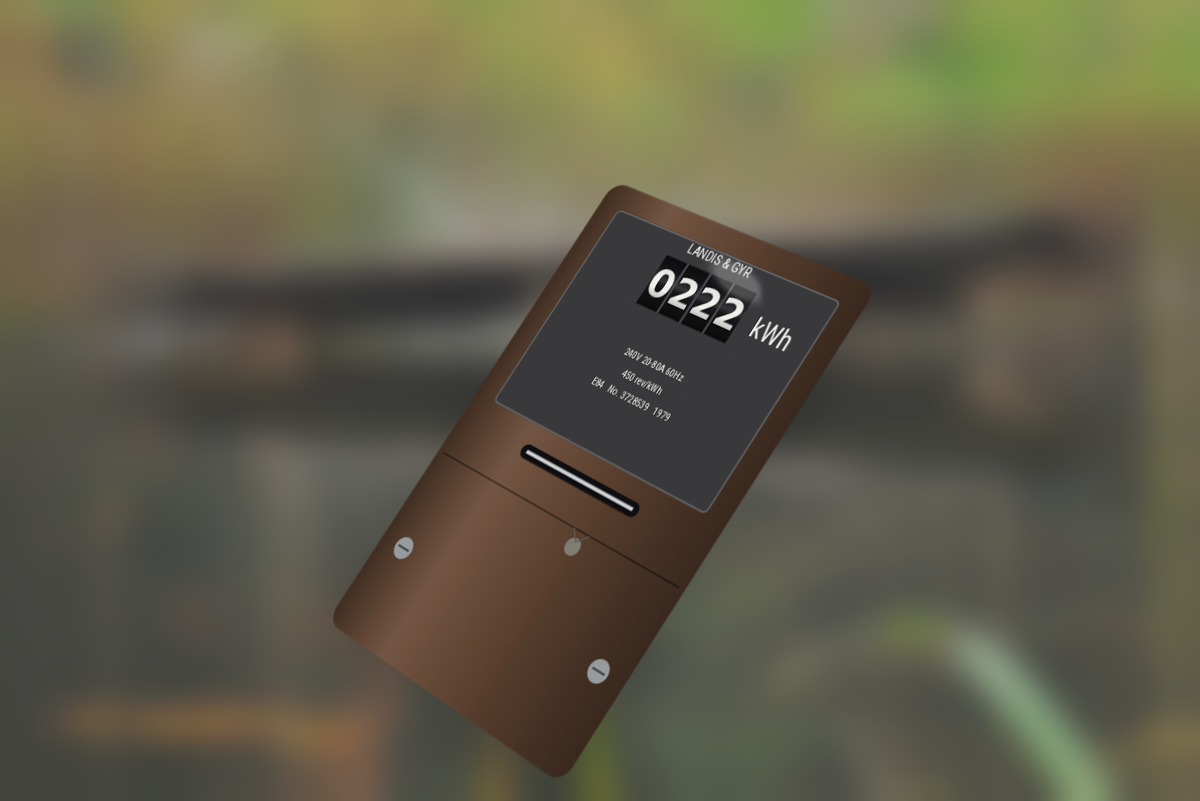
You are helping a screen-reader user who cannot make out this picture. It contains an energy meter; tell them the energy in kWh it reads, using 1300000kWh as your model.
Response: 222kWh
